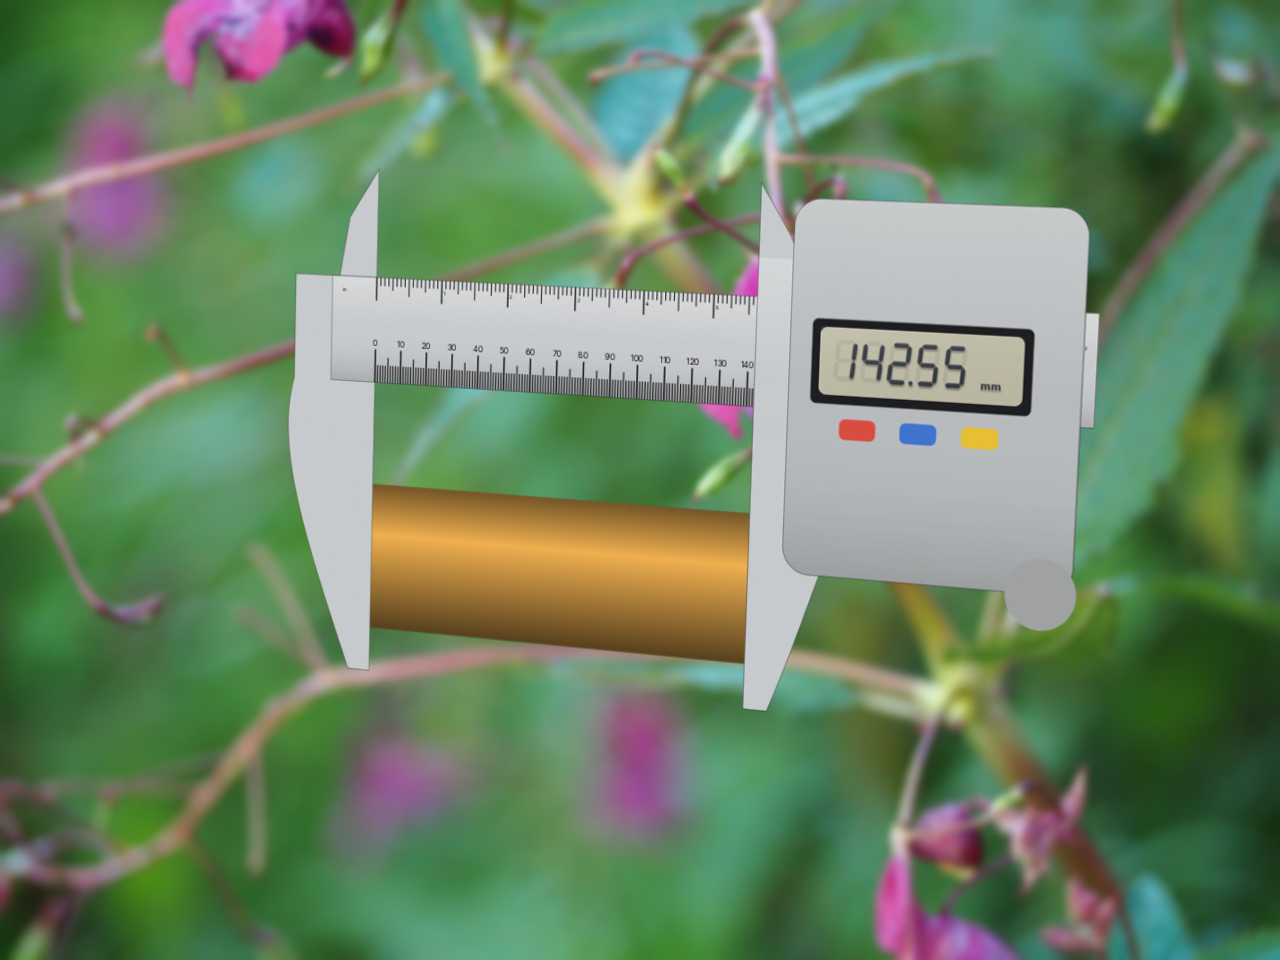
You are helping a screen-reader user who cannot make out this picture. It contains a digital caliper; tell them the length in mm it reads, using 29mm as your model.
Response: 142.55mm
